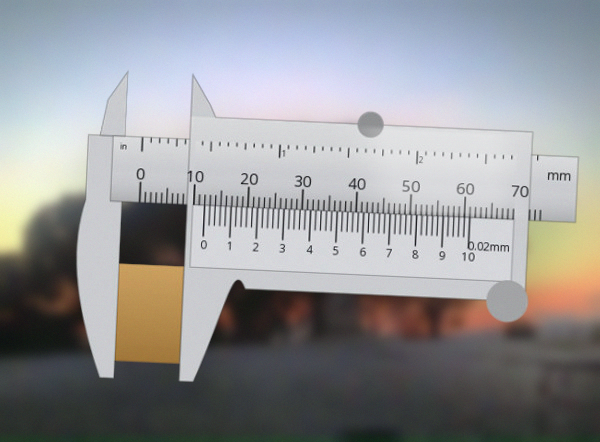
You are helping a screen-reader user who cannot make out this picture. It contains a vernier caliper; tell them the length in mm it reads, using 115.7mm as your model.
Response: 12.0mm
